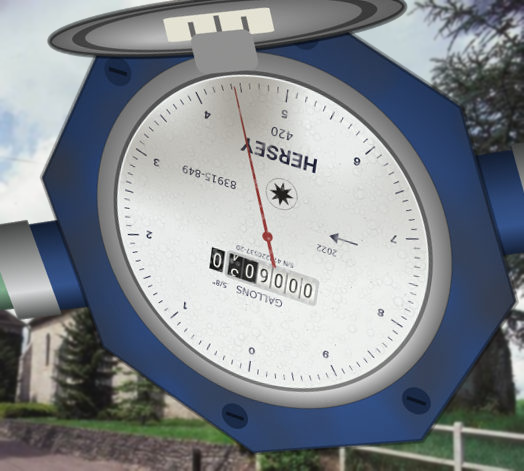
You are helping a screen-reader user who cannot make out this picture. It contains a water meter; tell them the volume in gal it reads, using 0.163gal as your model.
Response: 6034.4gal
